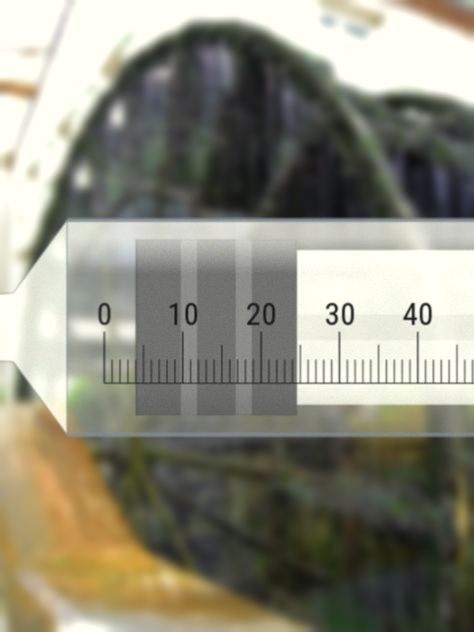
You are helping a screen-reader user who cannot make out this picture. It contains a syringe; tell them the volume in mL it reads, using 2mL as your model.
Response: 4mL
